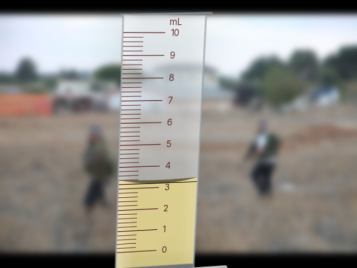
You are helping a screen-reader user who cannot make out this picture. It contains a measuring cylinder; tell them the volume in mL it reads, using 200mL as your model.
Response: 3.2mL
